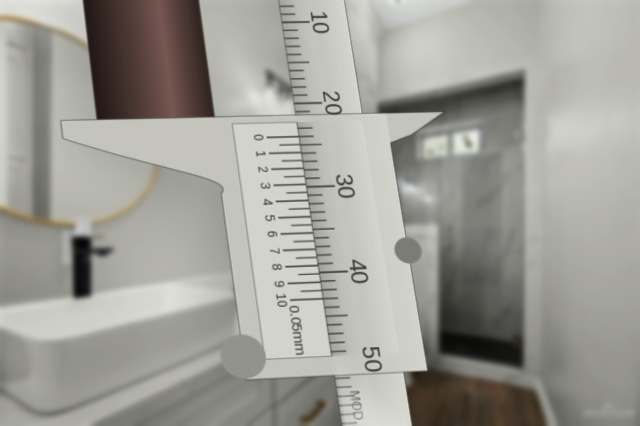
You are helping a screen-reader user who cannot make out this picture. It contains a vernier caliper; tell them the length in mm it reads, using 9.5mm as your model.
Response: 24.0mm
